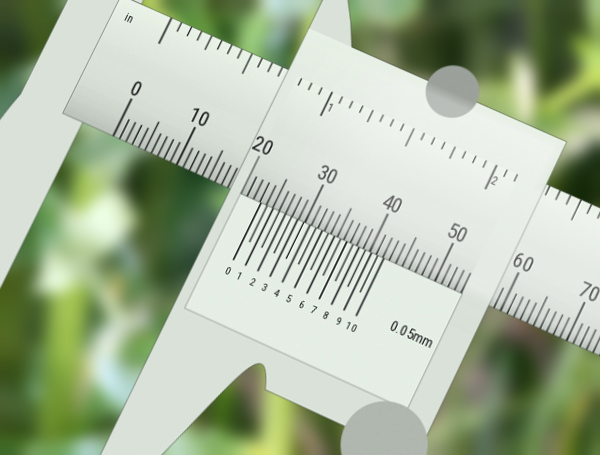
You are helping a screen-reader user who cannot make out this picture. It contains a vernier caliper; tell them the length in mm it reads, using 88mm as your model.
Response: 23.2mm
